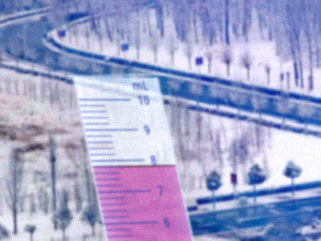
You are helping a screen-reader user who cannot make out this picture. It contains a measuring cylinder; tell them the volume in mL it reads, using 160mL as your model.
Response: 7.8mL
